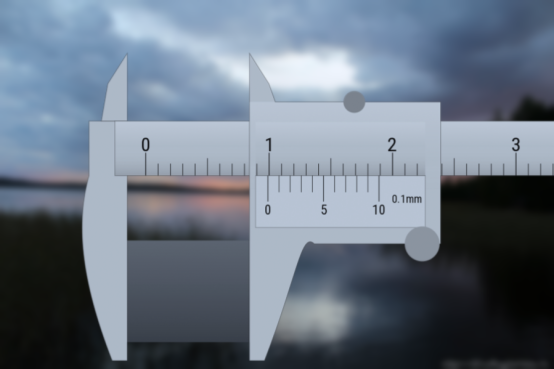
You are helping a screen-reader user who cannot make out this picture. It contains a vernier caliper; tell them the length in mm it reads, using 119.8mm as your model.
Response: 9.9mm
